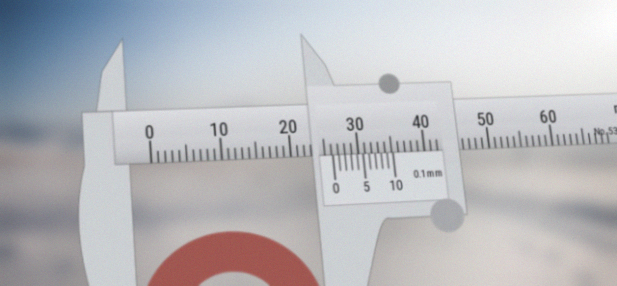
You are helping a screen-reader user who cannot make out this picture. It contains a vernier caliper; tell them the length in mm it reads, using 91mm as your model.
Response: 26.2mm
